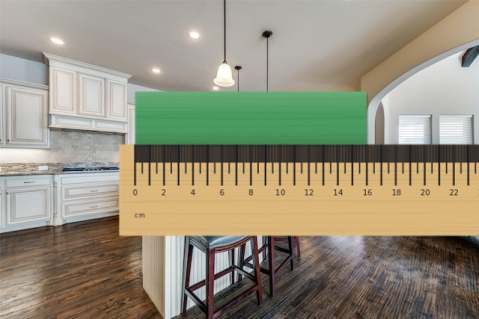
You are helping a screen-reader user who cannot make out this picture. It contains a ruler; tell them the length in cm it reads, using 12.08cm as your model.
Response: 16cm
